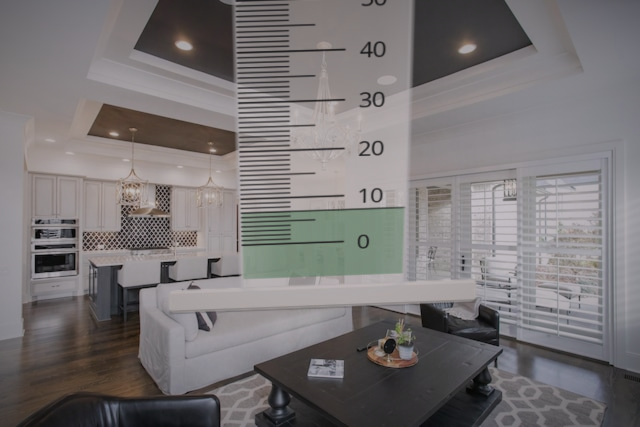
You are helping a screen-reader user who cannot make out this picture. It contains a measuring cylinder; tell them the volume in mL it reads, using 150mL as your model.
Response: 7mL
